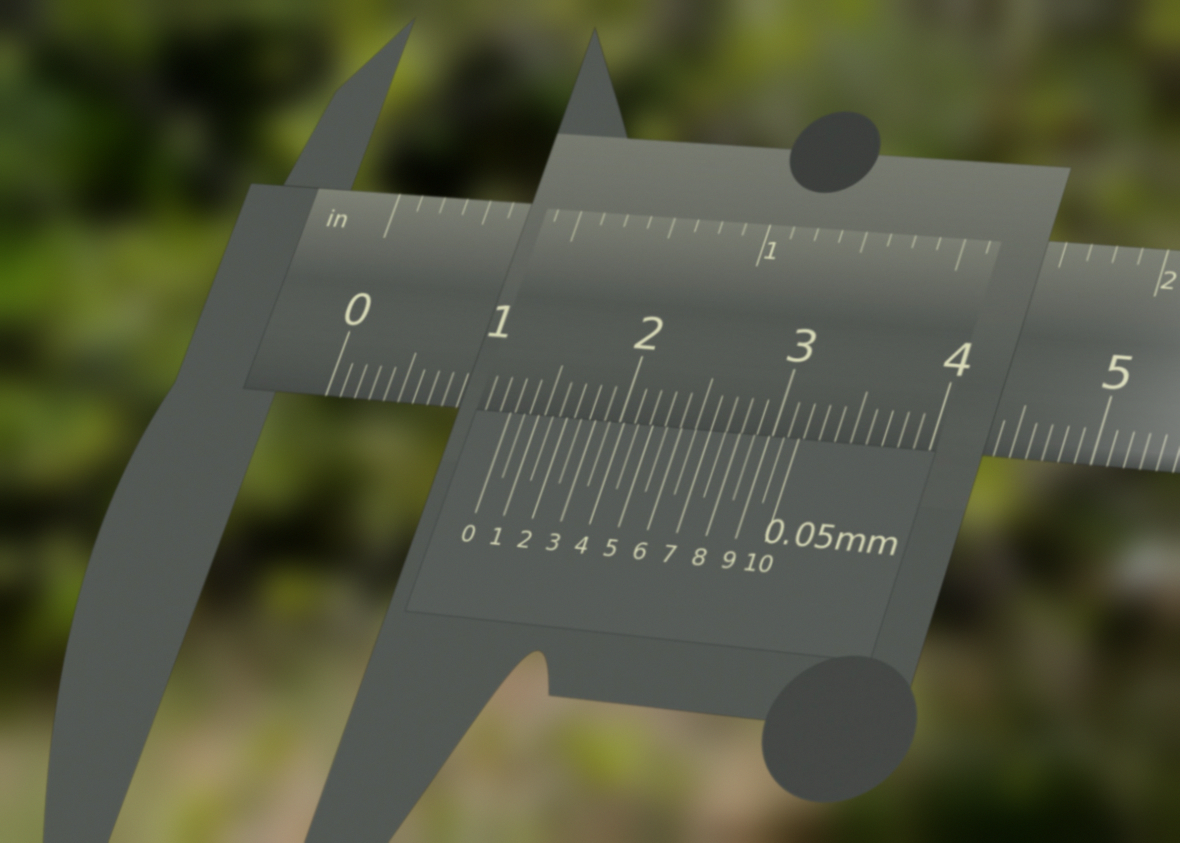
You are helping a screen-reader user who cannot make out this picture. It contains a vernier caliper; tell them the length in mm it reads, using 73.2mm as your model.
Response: 12.7mm
